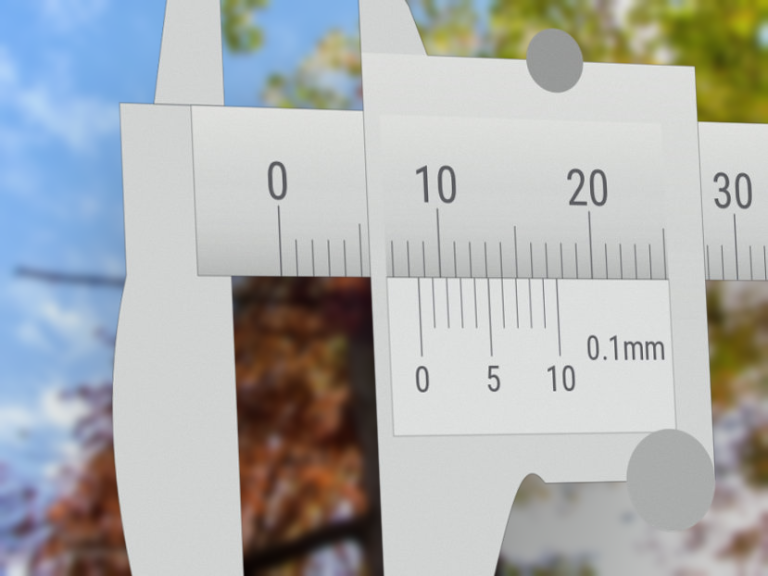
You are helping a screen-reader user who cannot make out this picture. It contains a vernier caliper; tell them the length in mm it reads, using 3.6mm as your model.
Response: 8.6mm
